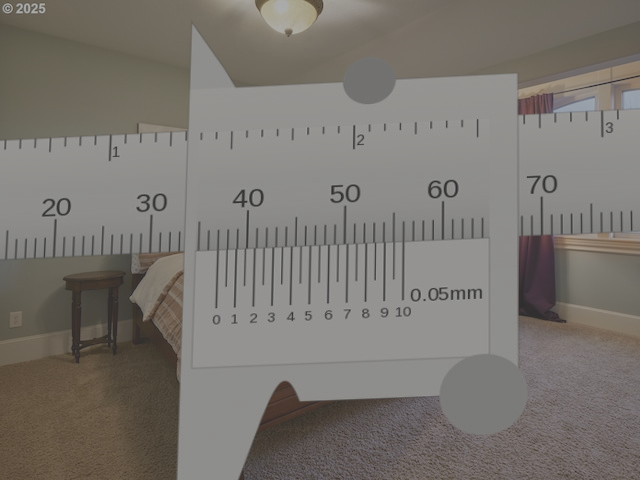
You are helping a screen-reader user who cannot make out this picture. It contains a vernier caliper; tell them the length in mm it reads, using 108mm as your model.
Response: 37.0mm
